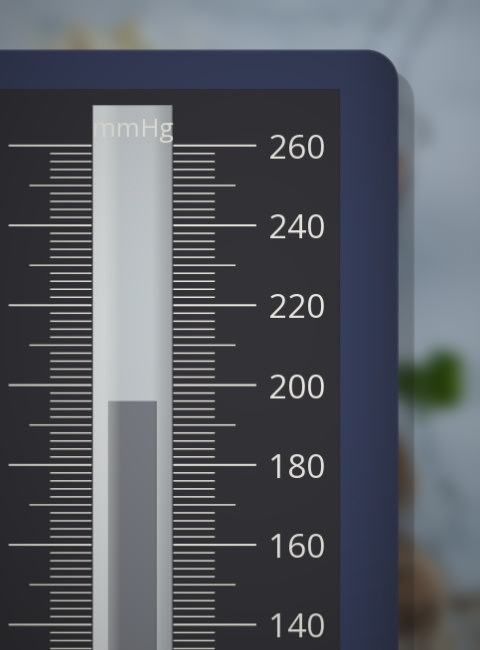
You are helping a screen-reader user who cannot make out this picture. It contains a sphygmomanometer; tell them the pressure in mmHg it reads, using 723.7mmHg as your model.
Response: 196mmHg
